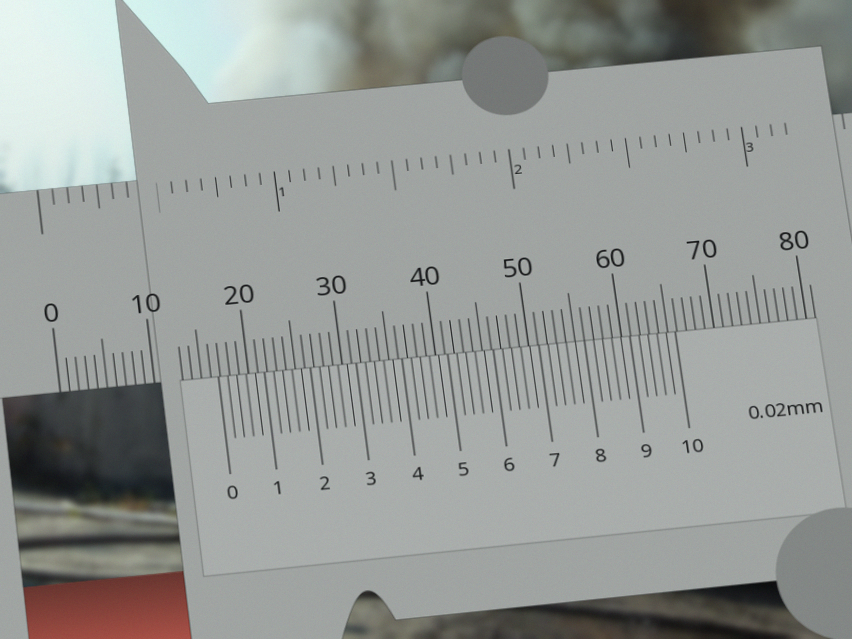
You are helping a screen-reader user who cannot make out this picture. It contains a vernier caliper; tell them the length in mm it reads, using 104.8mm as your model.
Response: 16.8mm
